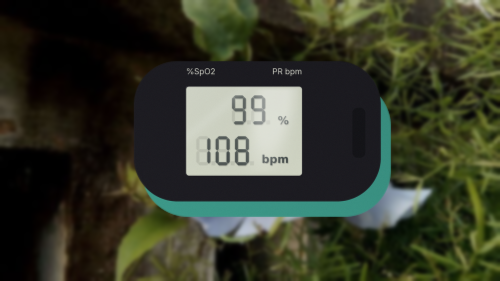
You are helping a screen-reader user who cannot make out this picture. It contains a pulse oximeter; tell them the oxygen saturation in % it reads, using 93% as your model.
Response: 99%
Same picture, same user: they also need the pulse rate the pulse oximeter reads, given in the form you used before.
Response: 108bpm
